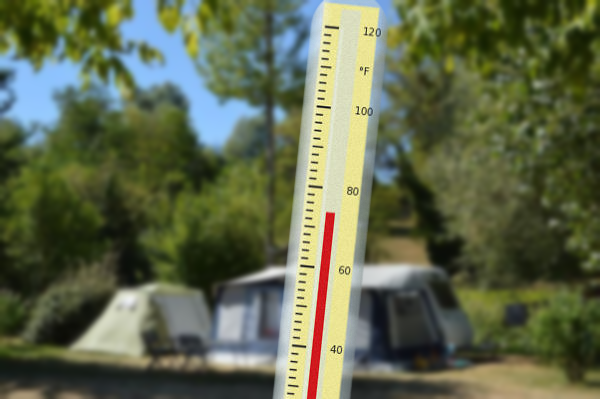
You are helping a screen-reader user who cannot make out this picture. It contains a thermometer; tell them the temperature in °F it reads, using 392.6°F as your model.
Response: 74°F
